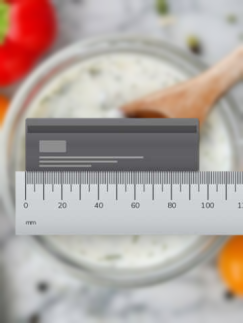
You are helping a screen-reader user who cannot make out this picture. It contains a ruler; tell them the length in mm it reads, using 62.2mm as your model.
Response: 95mm
